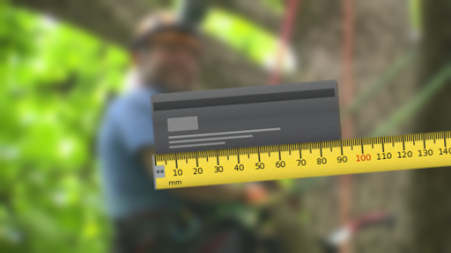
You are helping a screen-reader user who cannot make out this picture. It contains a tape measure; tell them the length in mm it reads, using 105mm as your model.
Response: 90mm
